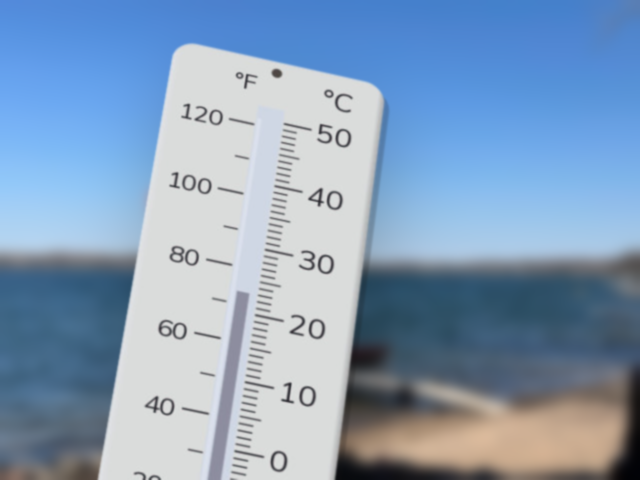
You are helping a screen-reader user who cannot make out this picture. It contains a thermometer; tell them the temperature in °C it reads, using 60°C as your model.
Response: 23°C
